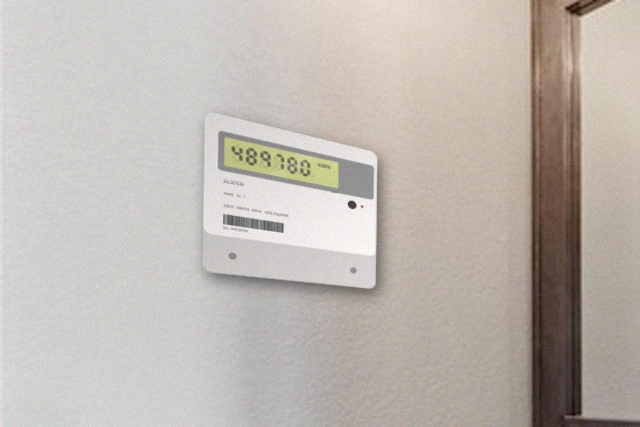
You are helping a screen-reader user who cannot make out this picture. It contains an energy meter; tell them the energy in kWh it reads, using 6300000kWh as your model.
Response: 489780kWh
